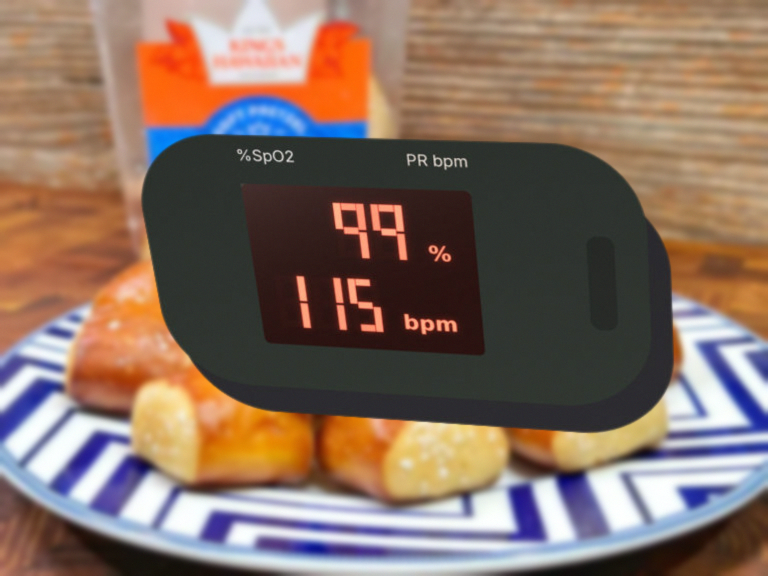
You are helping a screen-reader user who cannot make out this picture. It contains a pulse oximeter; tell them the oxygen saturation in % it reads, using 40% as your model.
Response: 99%
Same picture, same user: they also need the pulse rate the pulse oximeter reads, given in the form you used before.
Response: 115bpm
